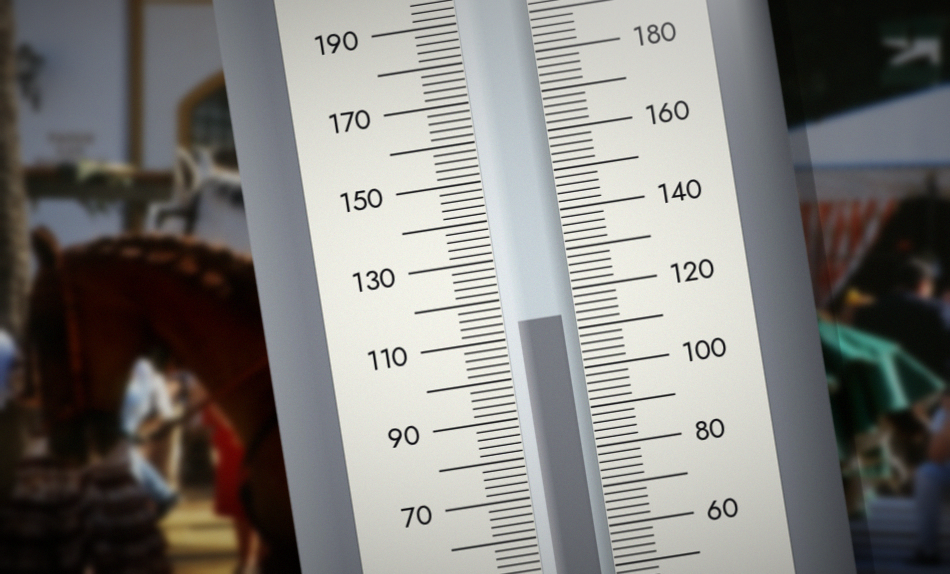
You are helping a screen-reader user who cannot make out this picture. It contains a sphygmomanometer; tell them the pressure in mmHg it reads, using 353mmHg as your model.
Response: 114mmHg
